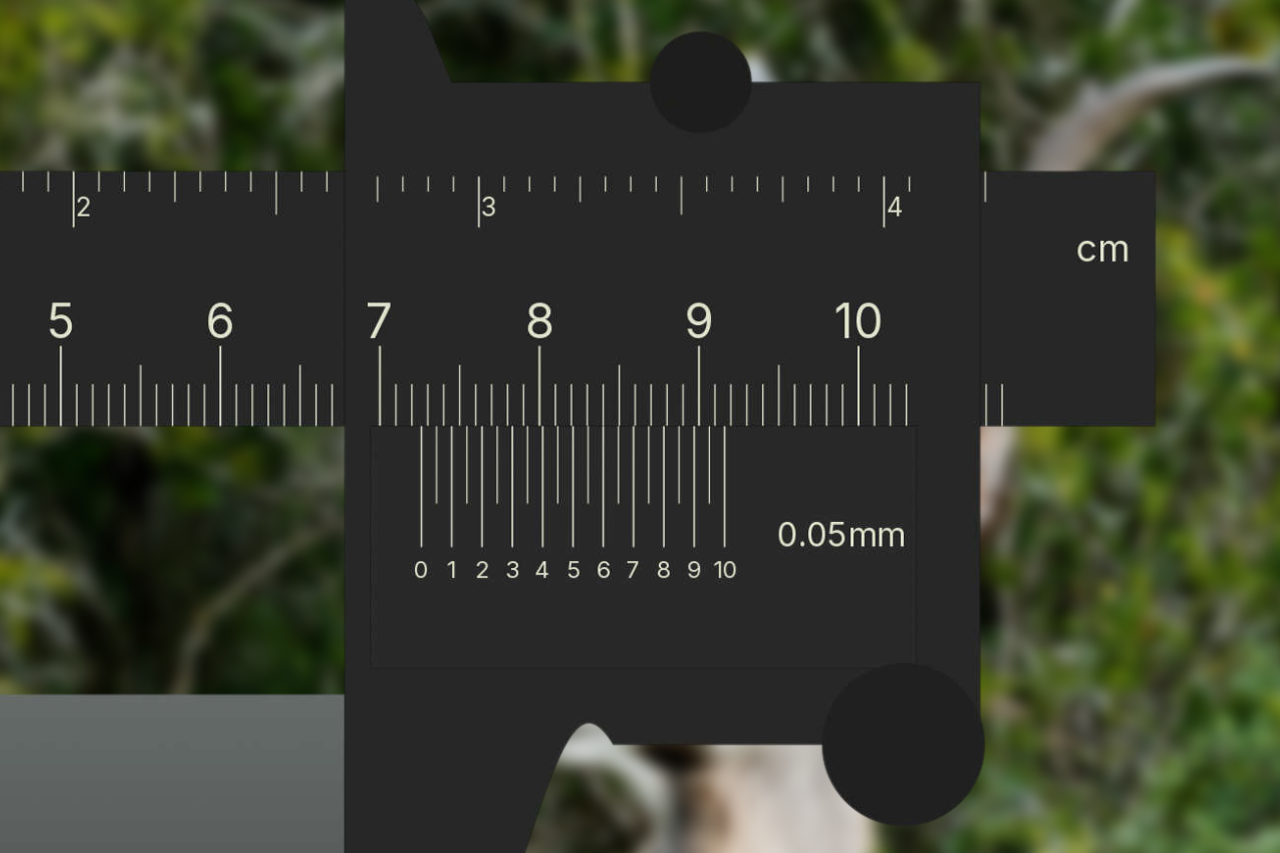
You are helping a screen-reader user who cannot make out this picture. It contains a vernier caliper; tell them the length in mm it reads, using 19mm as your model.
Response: 72.6mm
